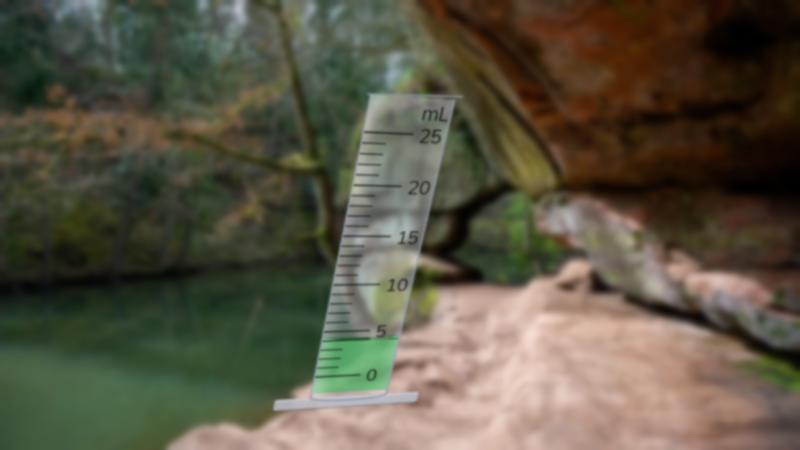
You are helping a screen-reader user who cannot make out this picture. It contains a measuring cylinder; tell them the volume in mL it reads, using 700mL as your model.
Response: 4mL
